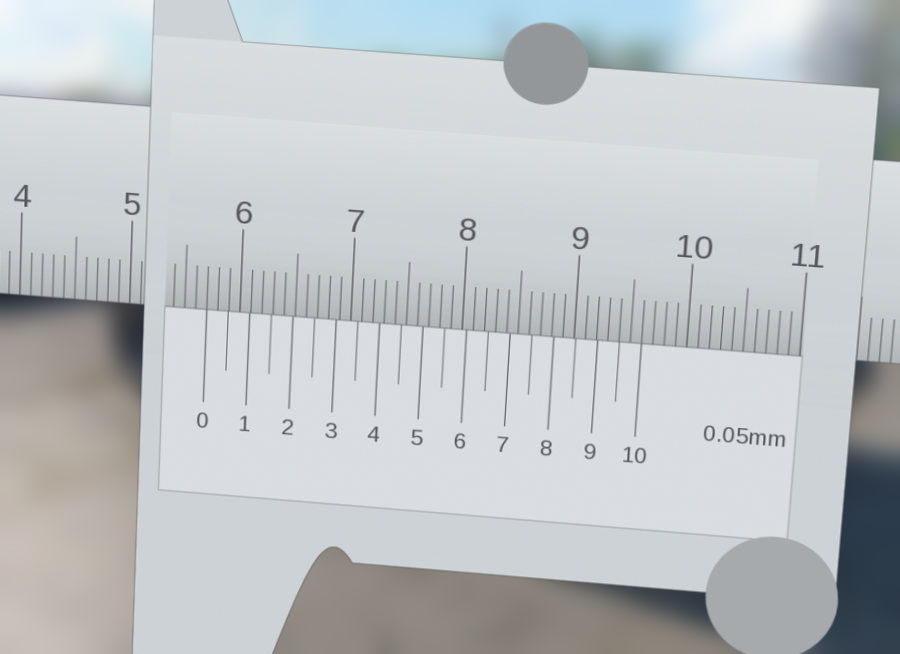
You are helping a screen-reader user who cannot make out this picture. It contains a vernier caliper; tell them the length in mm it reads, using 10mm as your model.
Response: 57.0mm
